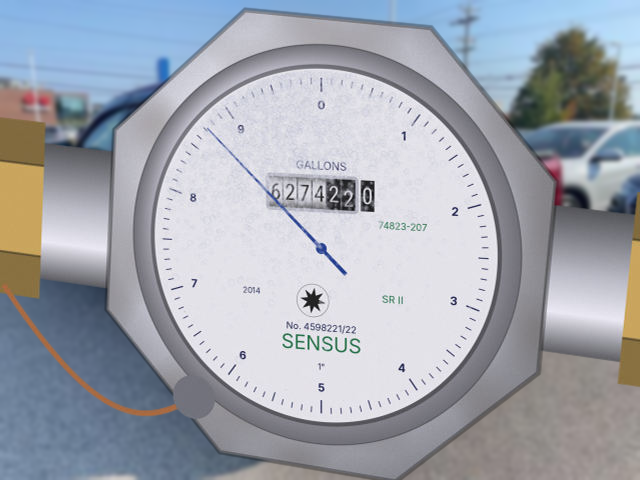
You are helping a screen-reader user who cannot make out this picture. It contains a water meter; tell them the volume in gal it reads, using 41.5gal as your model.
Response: 6274218.7gal
